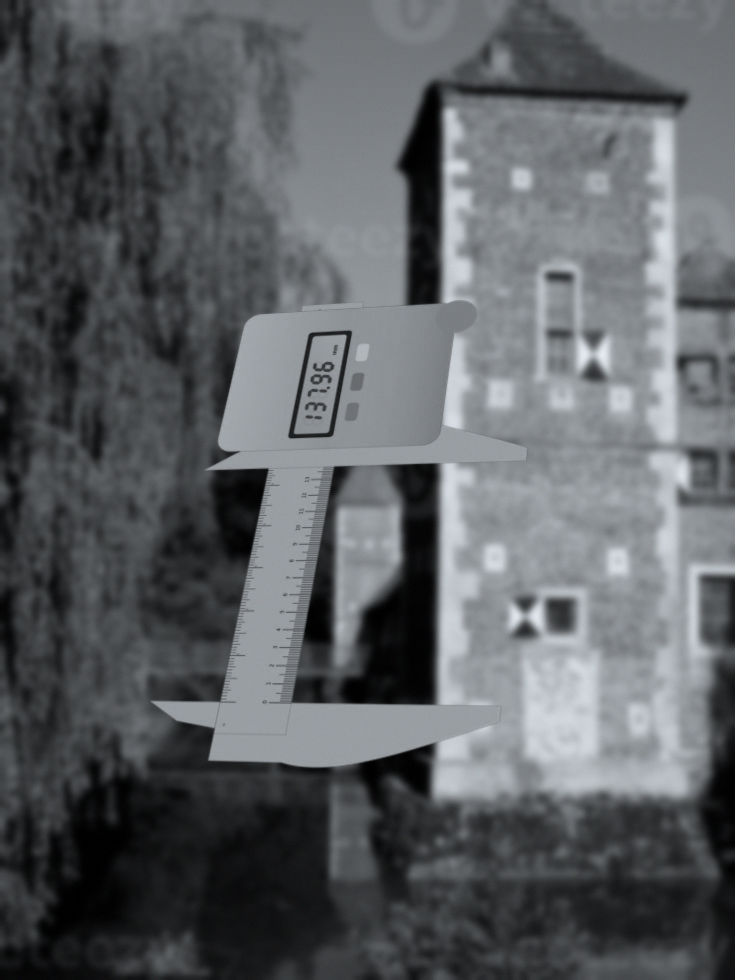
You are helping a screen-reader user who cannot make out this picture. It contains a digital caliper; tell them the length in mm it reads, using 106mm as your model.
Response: 137.96mm
